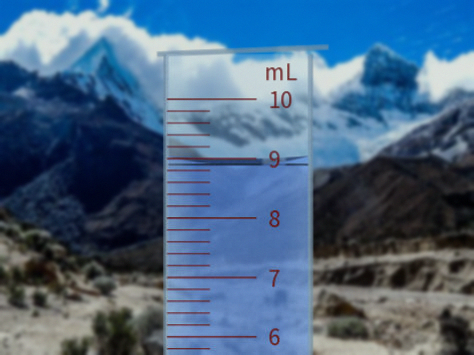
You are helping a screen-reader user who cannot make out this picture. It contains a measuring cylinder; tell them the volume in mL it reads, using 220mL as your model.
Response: 8.9mL
